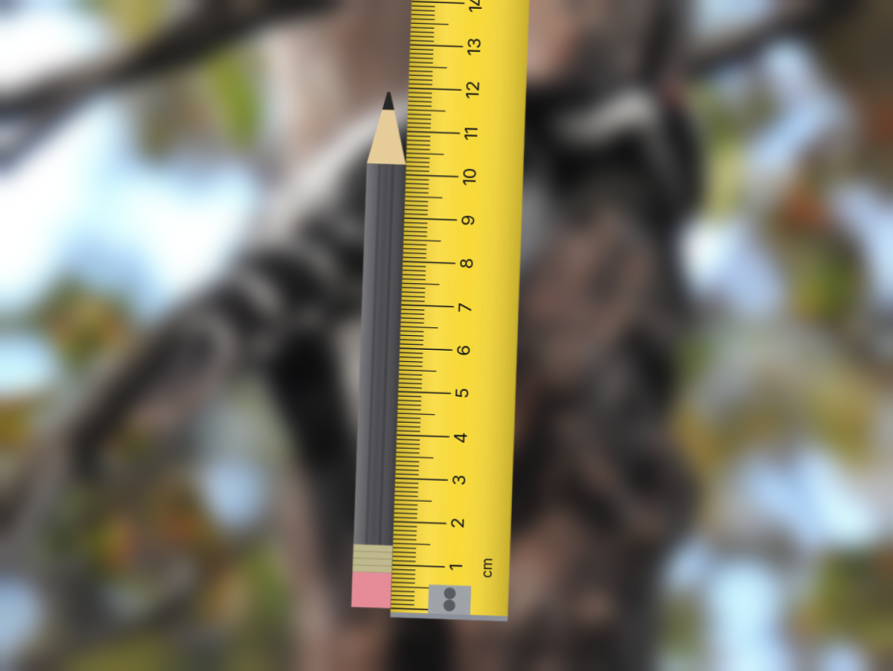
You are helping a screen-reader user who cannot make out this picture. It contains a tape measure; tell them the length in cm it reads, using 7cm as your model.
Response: 11.9cm
